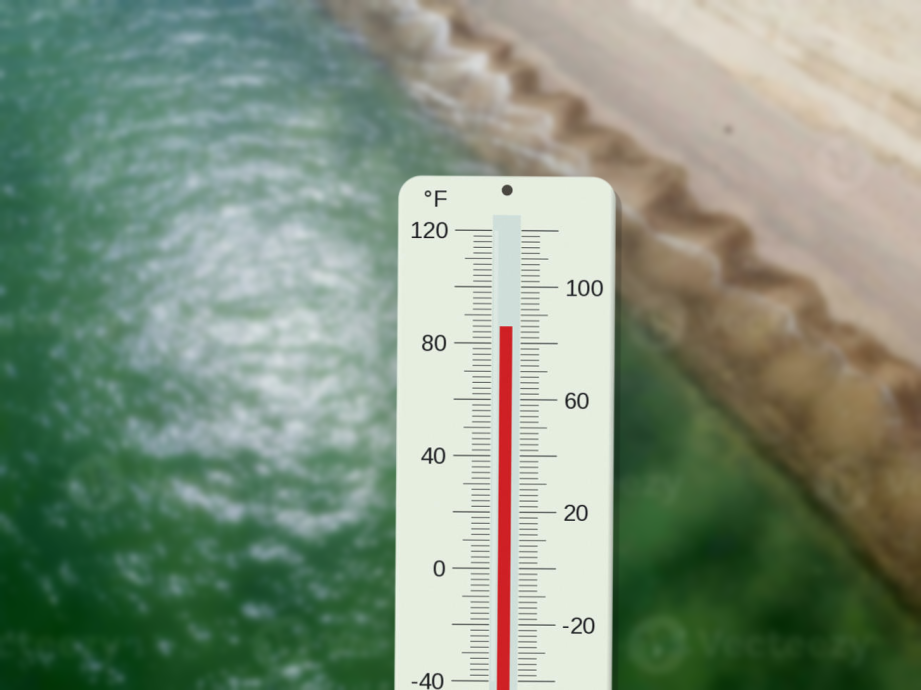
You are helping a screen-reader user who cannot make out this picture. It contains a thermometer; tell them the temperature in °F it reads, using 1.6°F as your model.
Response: 86°F
